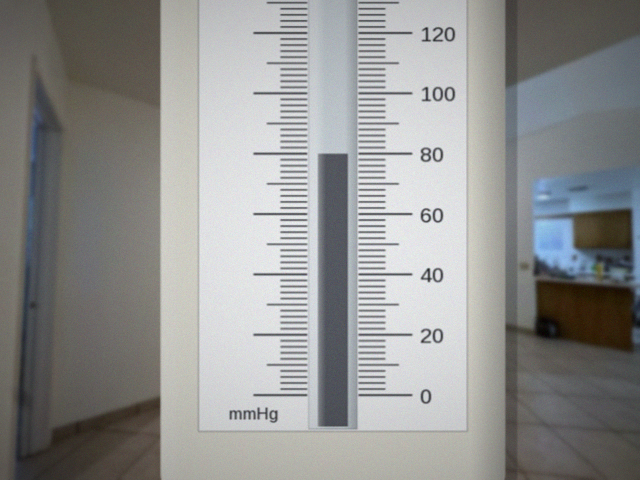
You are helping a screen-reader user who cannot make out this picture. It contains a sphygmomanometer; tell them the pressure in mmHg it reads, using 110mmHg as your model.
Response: 80mmHg
